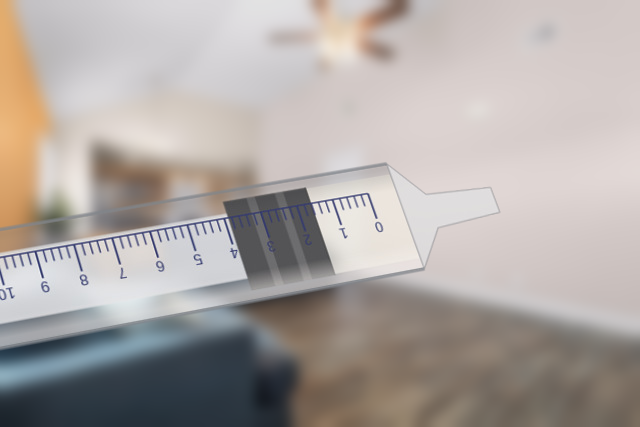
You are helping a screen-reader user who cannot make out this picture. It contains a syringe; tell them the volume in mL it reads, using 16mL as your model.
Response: 1.6mL
